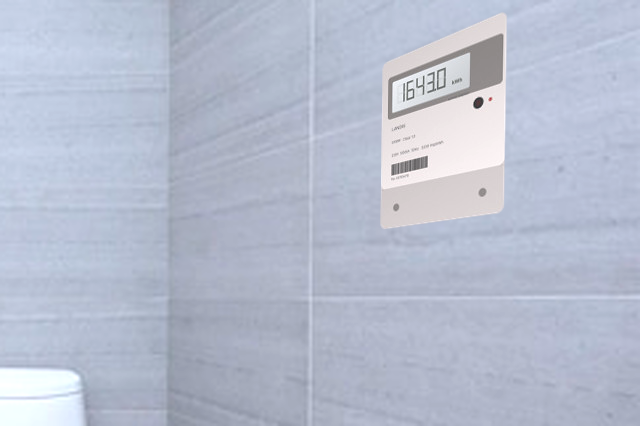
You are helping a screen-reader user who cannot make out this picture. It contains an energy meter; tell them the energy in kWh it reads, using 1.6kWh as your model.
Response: 1643.0kWh
